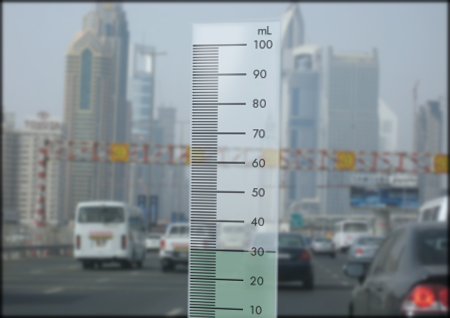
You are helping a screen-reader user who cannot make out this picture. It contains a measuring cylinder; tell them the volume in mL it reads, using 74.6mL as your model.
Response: 30mL
